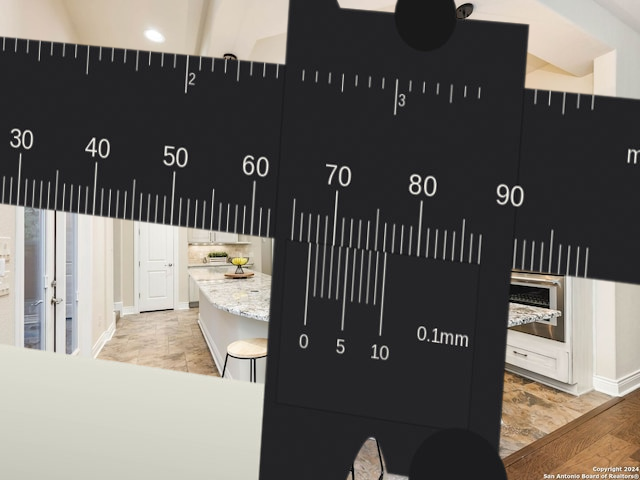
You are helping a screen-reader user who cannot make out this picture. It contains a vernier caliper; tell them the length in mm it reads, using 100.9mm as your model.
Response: 67.2mm
